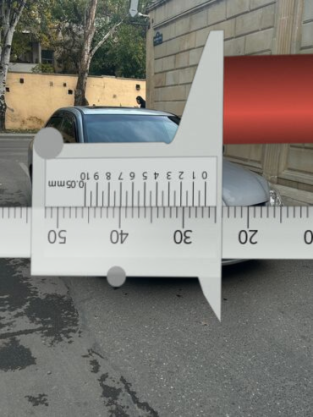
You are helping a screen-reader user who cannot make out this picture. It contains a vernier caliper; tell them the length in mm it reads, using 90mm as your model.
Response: 26.6mm
